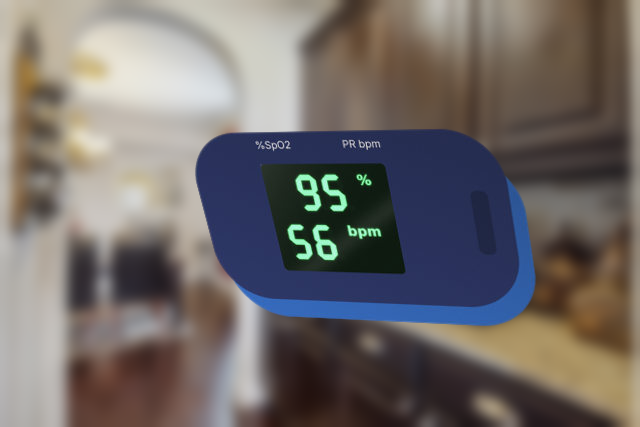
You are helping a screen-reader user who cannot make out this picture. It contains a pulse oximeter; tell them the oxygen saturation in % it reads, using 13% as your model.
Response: 95%
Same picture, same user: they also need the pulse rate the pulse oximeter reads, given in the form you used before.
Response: 56bpm
